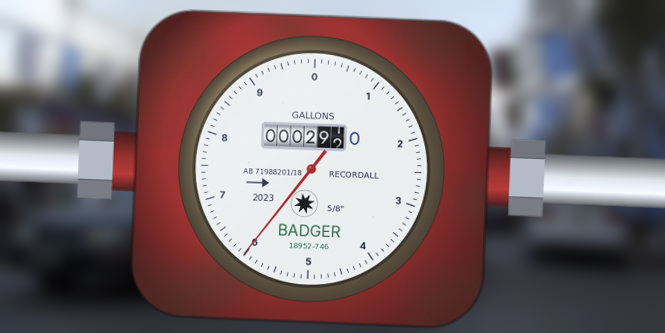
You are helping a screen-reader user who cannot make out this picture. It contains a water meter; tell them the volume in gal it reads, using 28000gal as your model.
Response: 2916.0gal
